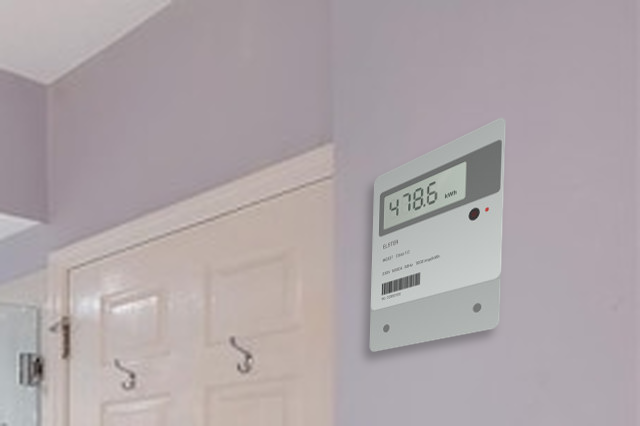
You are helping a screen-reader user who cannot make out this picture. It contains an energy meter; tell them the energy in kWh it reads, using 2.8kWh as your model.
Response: 478.6kWh
